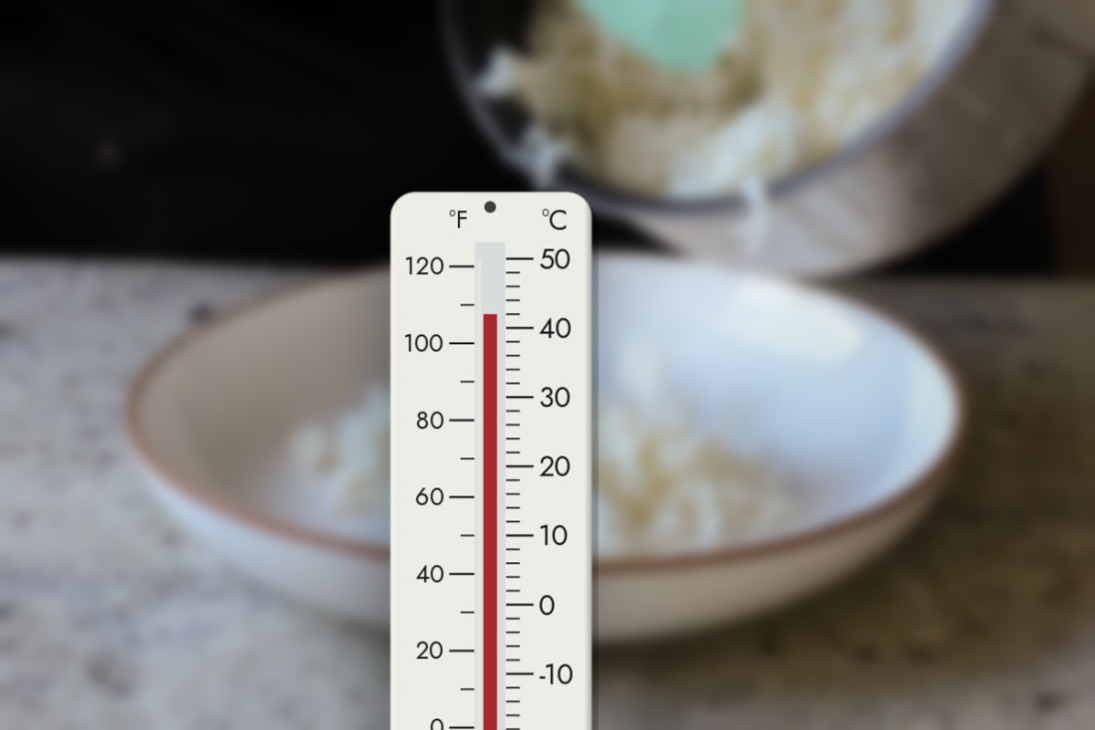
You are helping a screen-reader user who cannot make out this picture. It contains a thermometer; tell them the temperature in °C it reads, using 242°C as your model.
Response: 42°C
